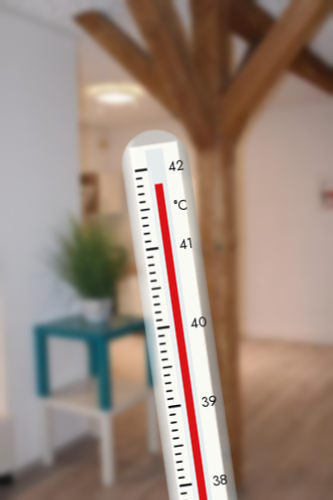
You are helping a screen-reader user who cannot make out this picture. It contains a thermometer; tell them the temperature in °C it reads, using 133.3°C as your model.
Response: 41.8°C
